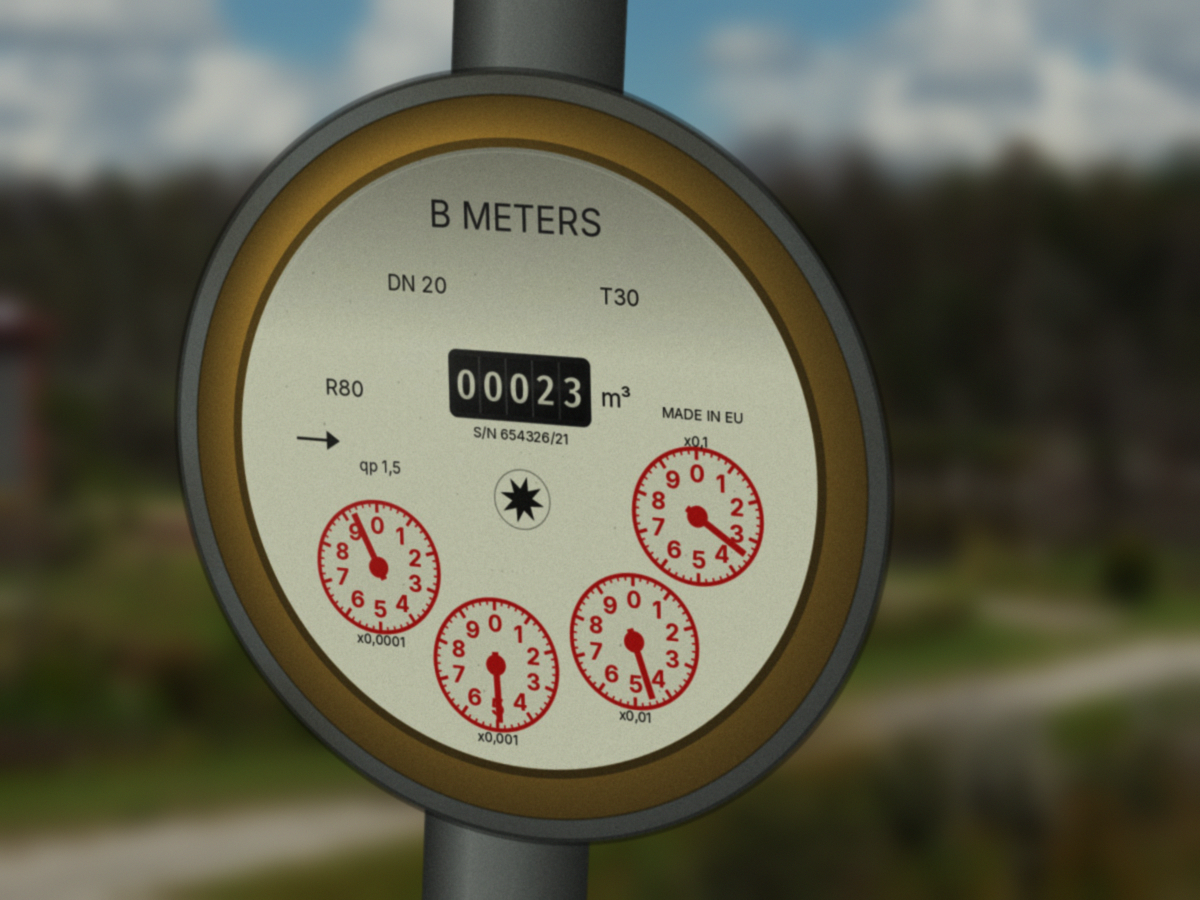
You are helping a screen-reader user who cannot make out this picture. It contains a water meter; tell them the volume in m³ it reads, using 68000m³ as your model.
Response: 23.3449m³
